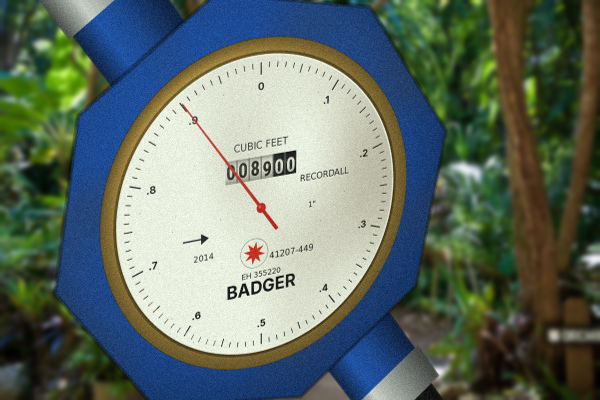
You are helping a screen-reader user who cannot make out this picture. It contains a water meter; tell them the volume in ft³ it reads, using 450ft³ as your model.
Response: 8899.90ft³
